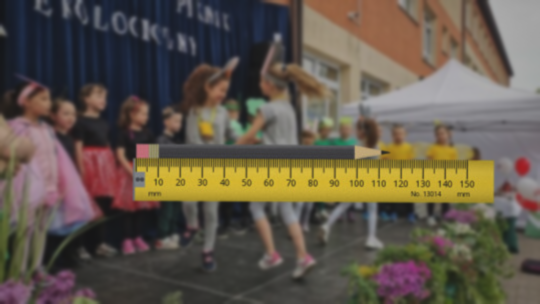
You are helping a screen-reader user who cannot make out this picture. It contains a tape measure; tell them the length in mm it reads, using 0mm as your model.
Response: 115mm
